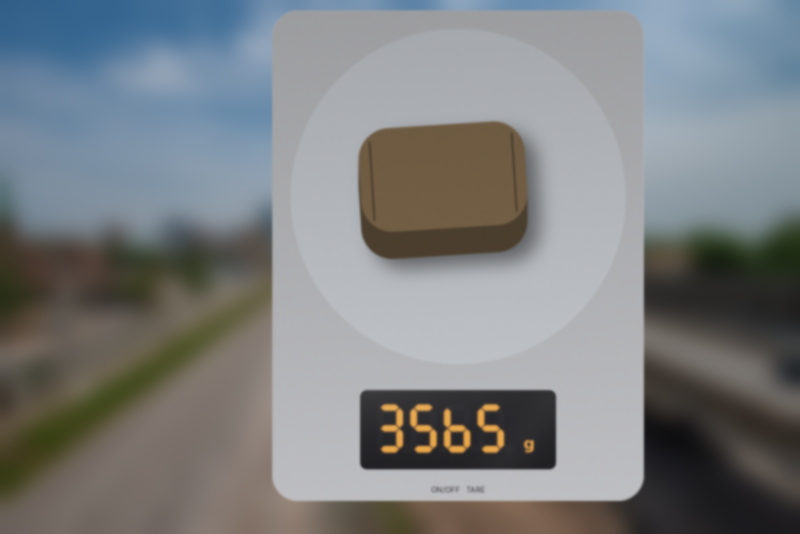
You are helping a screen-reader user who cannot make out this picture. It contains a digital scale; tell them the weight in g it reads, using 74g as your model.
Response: 3565g
